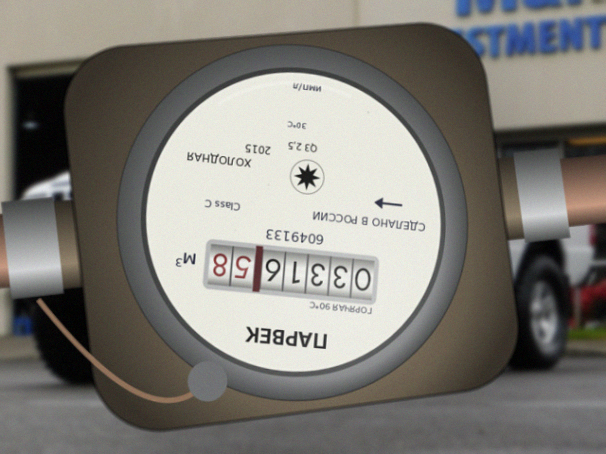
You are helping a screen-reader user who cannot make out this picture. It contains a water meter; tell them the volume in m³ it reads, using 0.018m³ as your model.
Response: 3316.58m³
